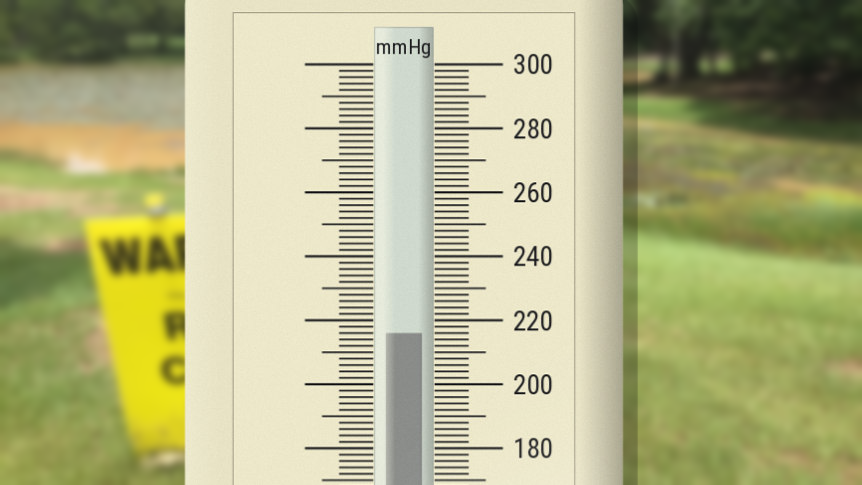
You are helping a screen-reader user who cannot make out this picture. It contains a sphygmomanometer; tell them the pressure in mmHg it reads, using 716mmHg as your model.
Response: 216mmHg
